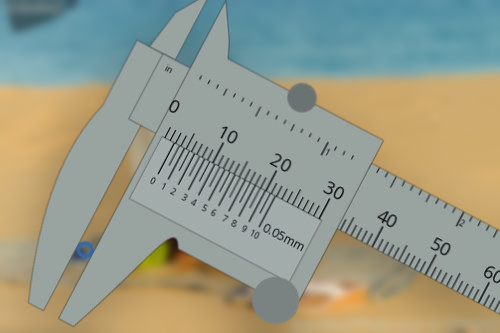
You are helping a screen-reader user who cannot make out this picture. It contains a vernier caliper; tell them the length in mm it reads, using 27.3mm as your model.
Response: 2.8mm
